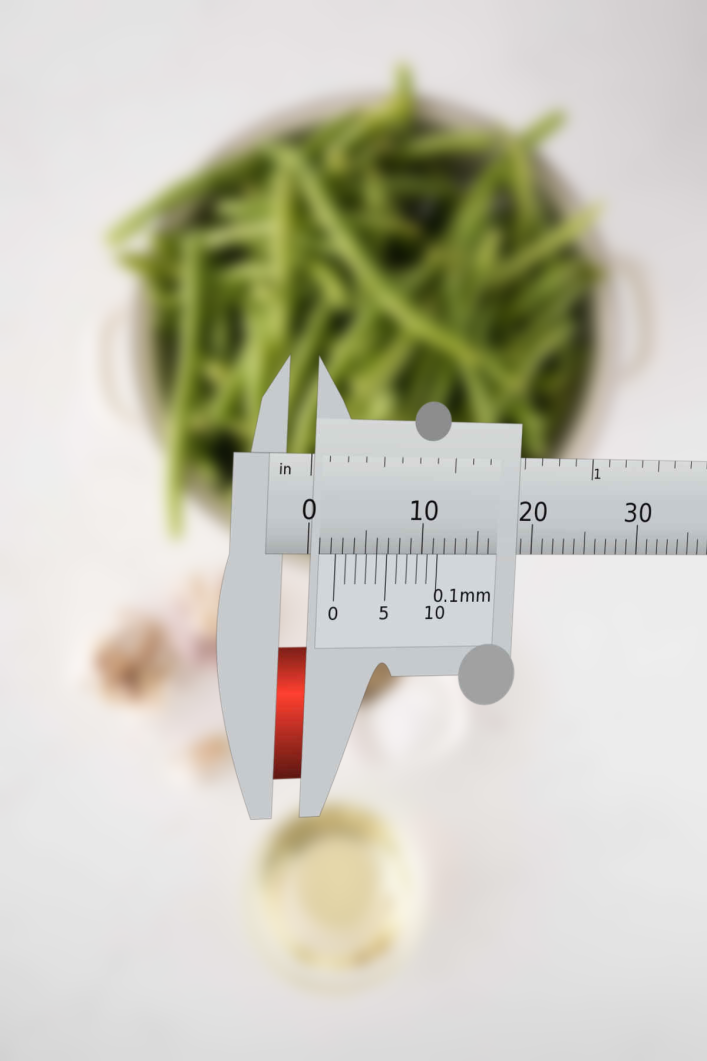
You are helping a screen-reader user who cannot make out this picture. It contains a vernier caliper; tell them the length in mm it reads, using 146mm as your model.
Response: 2.4mm
